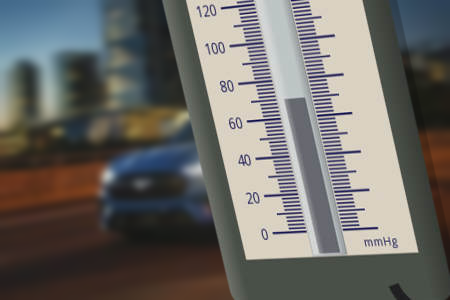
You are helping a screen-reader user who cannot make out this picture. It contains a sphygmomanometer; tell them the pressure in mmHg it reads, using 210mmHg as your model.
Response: 70mmHg
